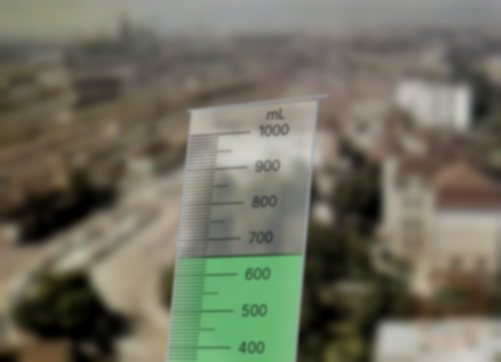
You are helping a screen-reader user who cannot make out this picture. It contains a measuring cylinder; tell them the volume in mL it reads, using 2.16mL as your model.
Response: 650mL
